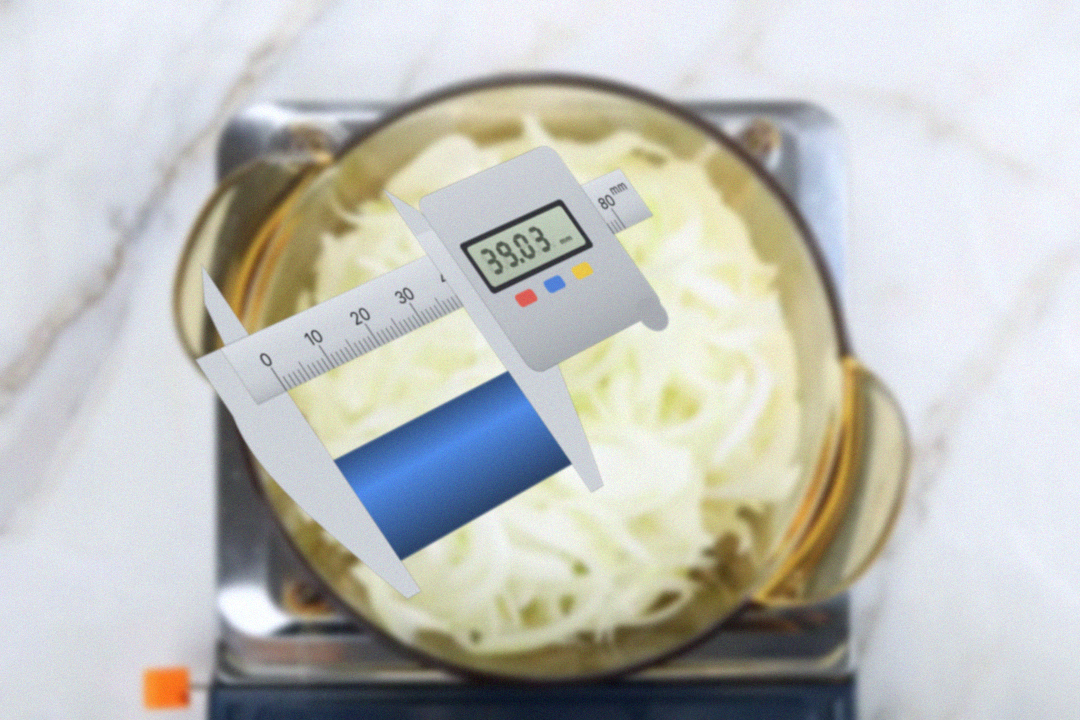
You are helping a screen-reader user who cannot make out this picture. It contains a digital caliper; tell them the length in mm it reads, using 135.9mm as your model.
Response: 39.03mm
